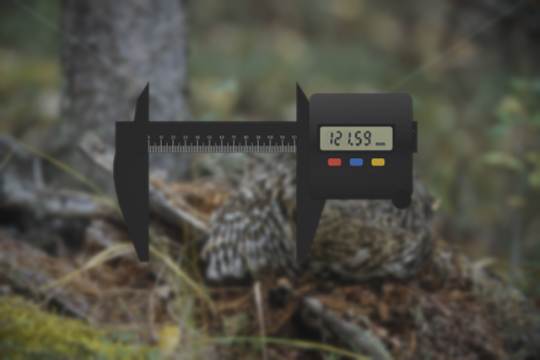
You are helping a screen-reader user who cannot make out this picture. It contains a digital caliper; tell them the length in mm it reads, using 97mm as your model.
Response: 121.59mm
